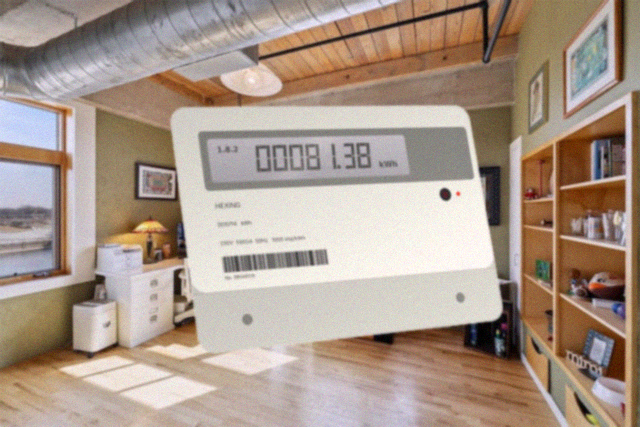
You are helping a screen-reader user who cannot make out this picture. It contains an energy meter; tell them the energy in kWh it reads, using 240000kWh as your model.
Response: 81.38kWh
